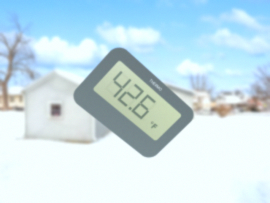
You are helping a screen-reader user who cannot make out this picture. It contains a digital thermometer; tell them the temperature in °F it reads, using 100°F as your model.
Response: 42.6°F
